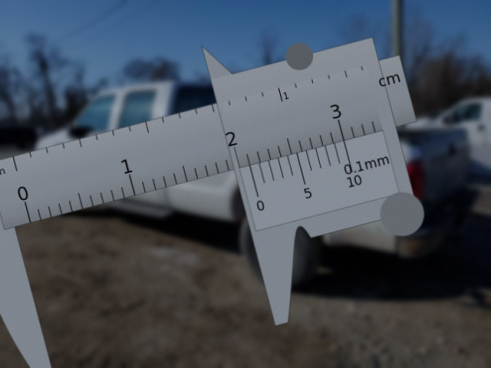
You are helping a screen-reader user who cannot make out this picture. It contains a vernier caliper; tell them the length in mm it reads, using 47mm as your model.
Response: 21.0mm
